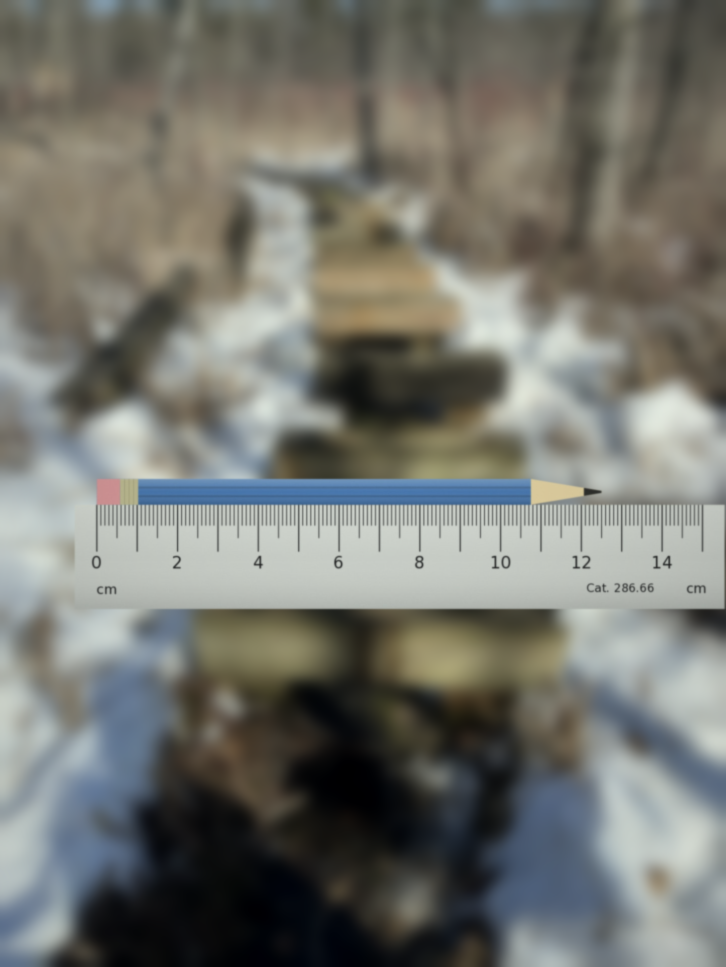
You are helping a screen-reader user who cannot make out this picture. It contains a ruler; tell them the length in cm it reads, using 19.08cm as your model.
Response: 12.5cm
